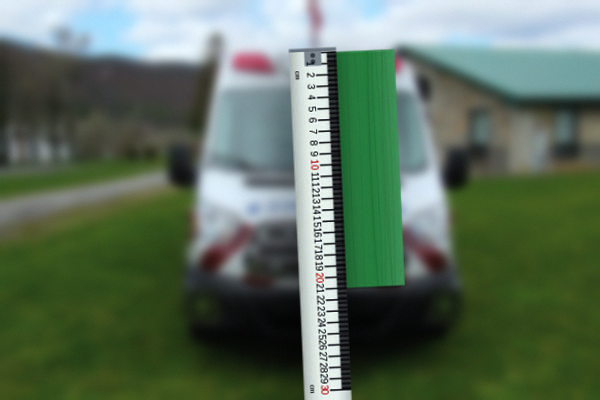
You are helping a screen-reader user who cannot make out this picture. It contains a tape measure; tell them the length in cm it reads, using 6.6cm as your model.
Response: 21cm
